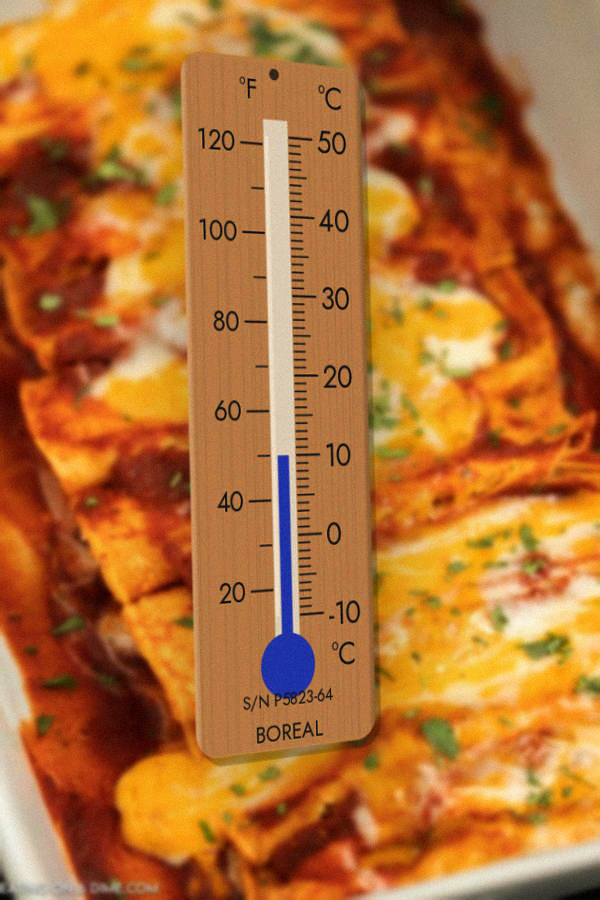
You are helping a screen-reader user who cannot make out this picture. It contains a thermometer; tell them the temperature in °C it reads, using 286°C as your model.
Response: 10°C
